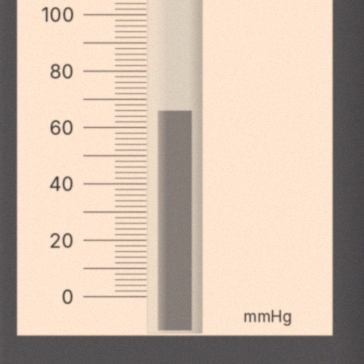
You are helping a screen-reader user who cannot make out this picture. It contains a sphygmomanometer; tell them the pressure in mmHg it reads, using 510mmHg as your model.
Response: 66mmHg
